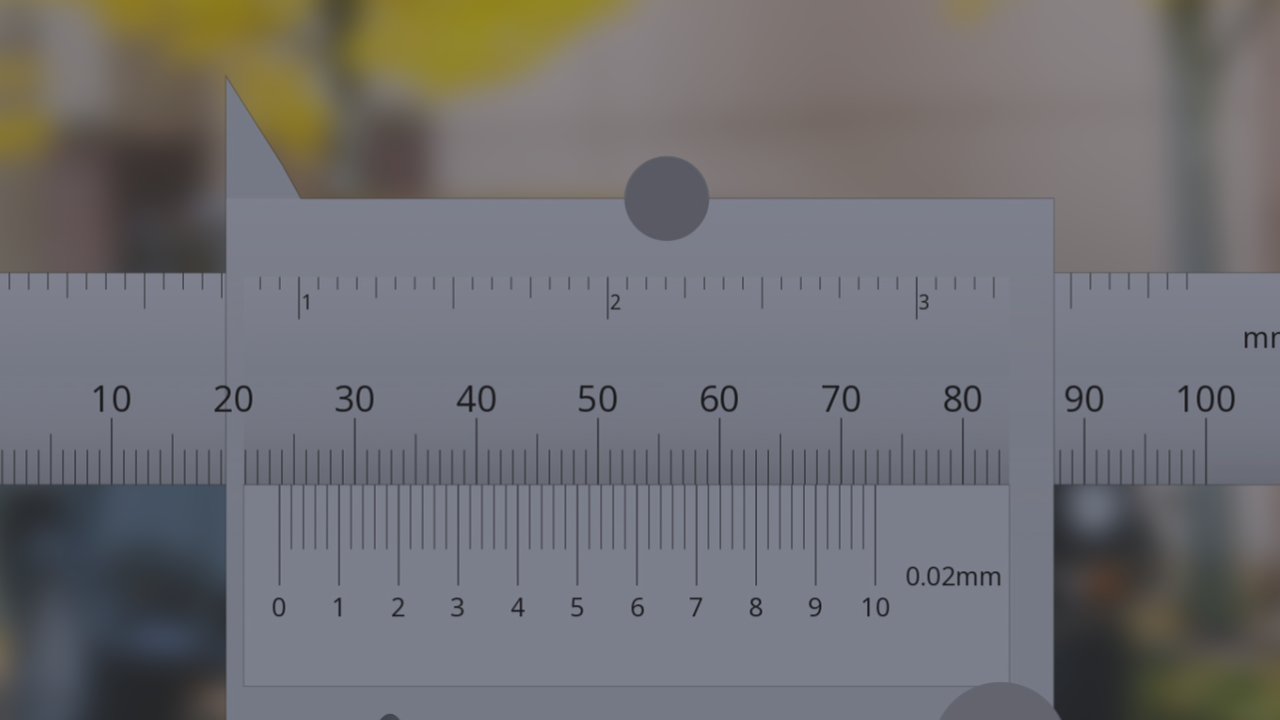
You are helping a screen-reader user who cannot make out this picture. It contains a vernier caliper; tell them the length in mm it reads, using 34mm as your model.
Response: 23.8mm
